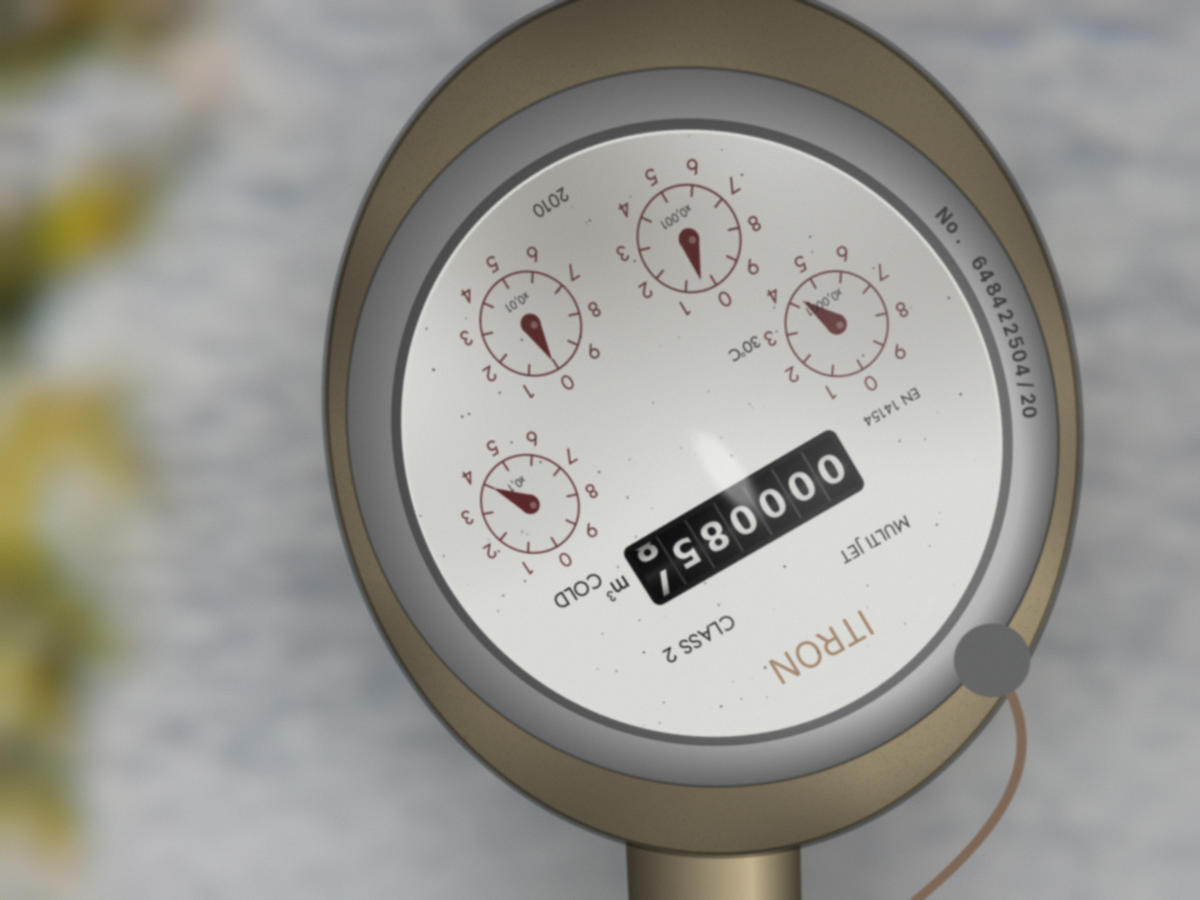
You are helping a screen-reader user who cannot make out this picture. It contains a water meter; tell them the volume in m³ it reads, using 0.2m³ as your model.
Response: 857.4004m³
